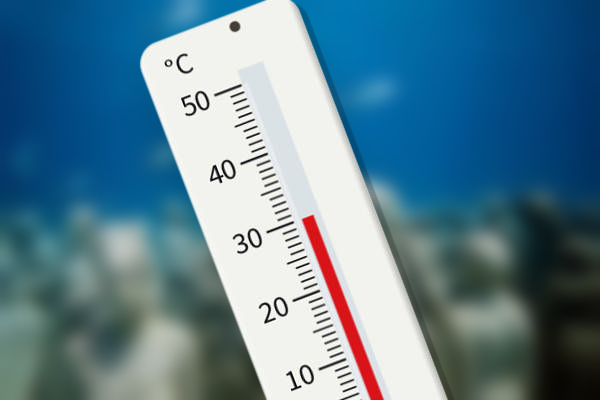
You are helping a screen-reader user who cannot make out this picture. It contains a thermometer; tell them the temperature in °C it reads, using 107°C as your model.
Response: 30°C
